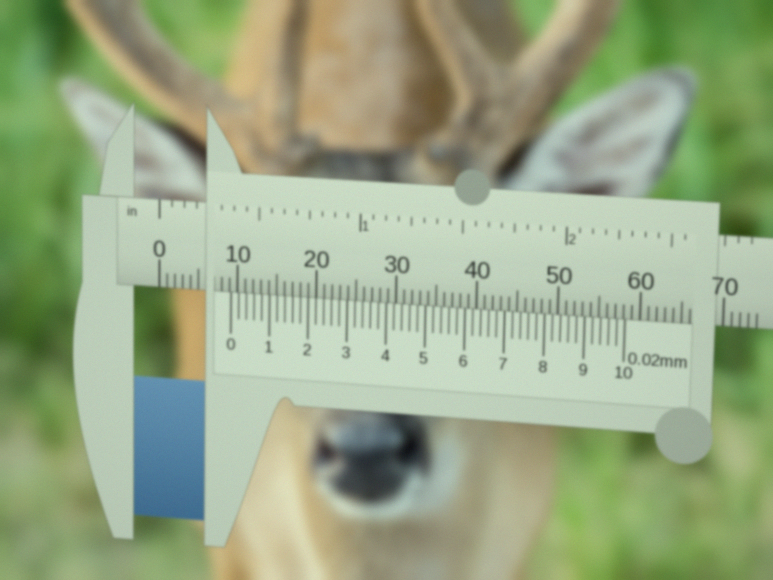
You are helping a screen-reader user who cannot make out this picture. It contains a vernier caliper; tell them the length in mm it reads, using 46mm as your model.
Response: 9.2mm
